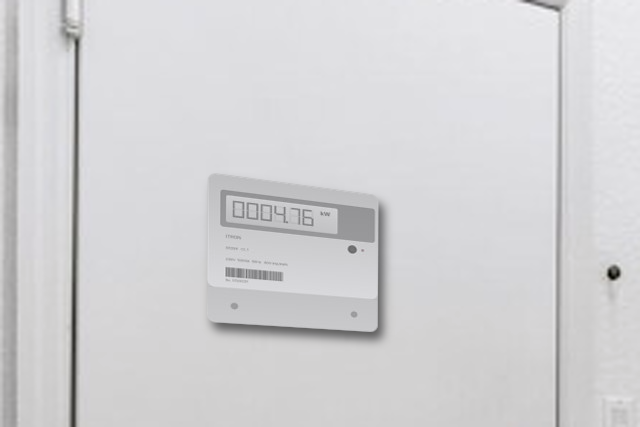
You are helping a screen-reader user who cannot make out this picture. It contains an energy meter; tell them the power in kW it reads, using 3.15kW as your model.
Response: 4.76kW
